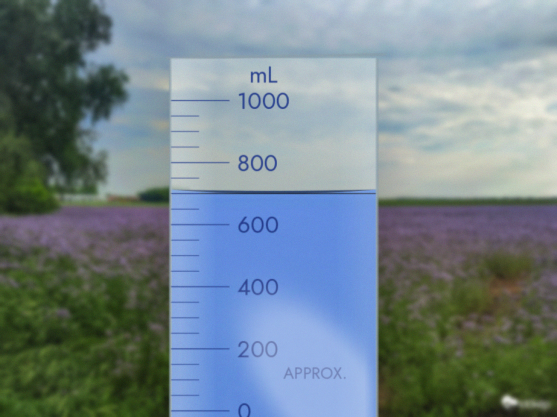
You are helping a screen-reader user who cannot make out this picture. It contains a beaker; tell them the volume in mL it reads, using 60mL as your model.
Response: 700mL
